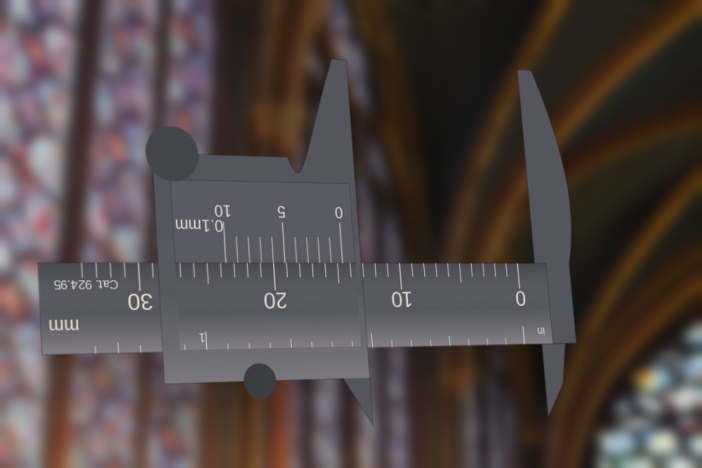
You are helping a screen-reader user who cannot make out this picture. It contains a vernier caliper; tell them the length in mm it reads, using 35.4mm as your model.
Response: 14.6mm
